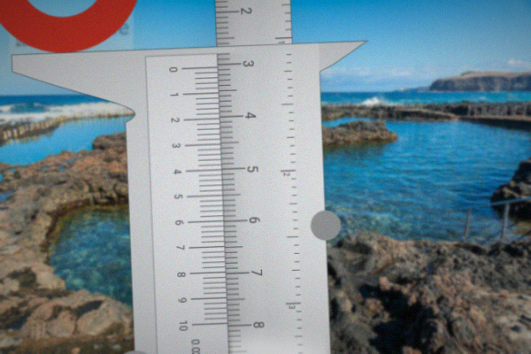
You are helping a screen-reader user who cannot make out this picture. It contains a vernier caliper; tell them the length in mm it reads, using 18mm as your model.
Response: 30.5mm
